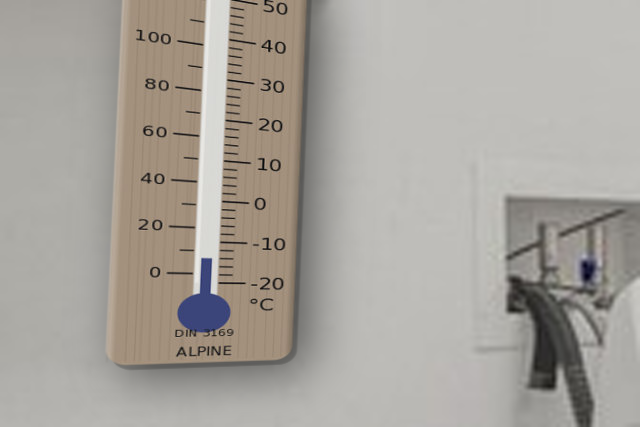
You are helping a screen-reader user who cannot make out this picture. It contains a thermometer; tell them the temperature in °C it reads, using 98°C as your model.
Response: -14°C
